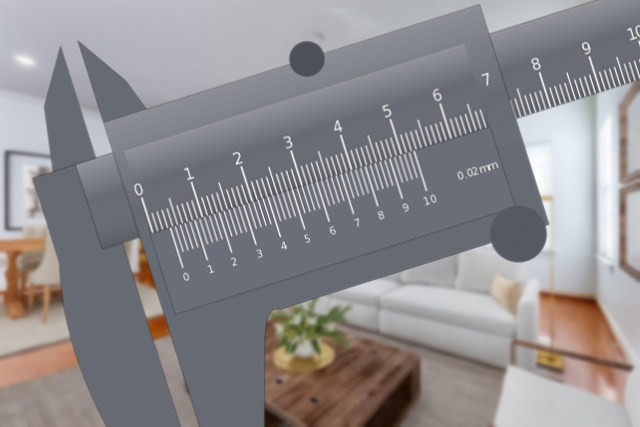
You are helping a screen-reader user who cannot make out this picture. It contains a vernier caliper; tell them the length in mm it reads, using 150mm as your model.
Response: 3.5mm
